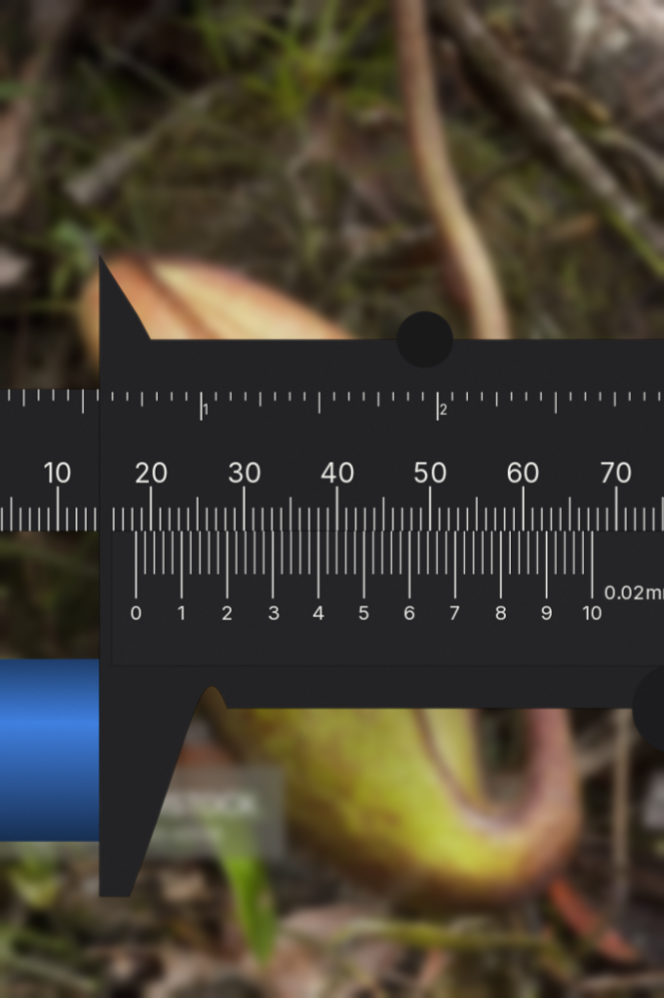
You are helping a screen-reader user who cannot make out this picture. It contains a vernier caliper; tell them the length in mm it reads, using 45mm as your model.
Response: 18.4mm
